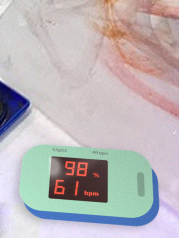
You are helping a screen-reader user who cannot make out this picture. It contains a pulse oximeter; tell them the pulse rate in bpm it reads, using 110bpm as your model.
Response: 61bpm
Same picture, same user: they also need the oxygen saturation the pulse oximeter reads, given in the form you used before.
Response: 98%
